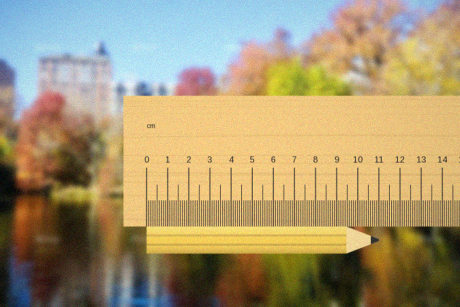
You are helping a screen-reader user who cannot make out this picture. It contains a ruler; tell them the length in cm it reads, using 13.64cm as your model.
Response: 11cm
